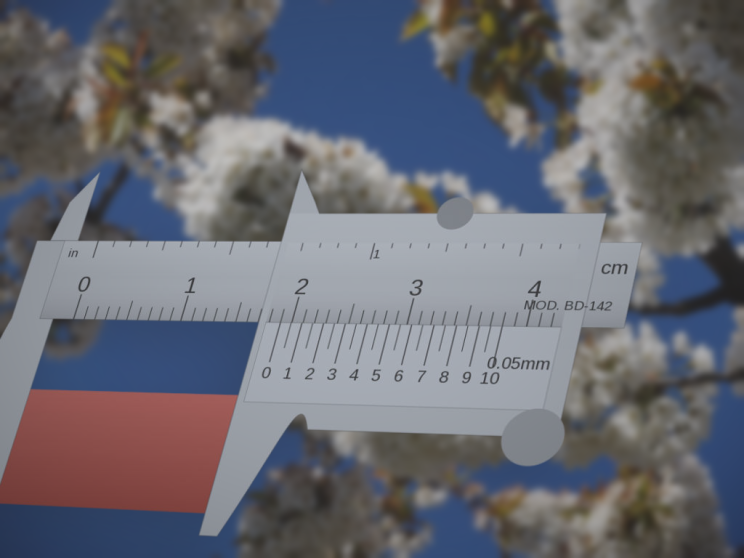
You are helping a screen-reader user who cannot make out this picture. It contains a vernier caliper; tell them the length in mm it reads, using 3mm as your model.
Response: 19.0mm
